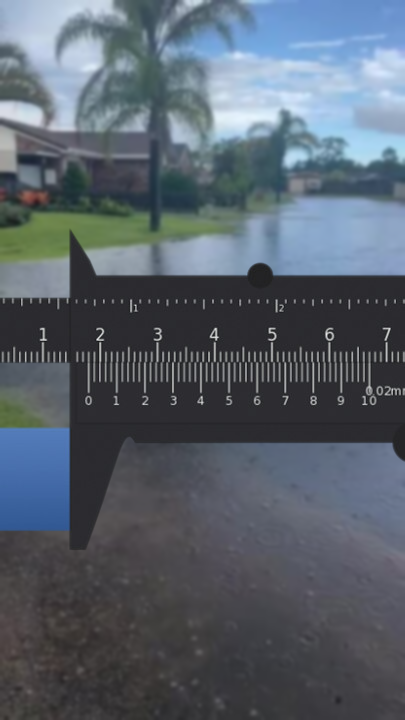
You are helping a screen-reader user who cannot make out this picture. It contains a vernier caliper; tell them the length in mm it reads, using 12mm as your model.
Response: 18.0mm
